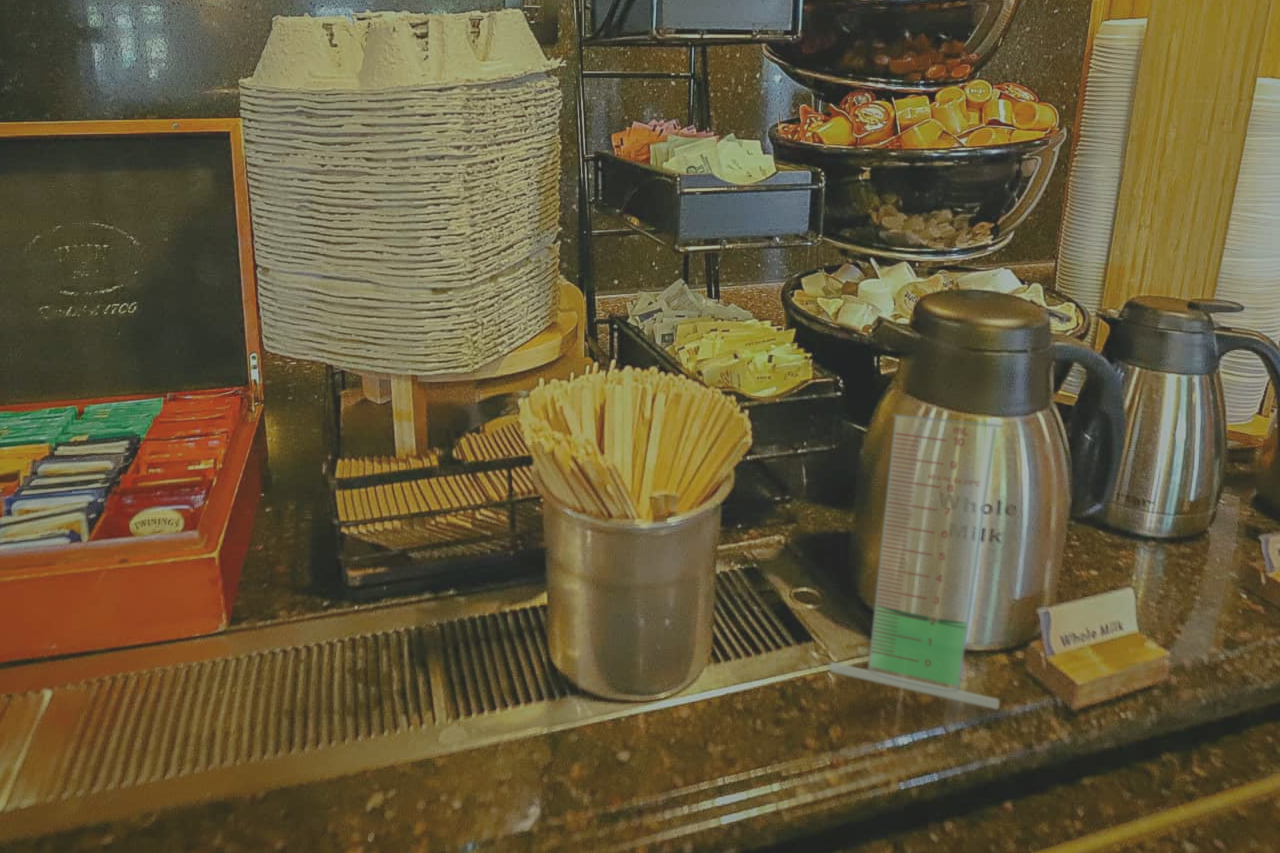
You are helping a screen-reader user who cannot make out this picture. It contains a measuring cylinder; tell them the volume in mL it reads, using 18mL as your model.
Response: 2mL
